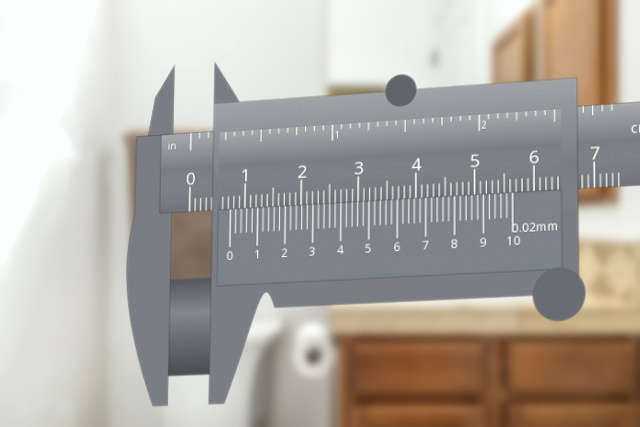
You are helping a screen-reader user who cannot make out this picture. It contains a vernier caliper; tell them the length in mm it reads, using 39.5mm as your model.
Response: 7.4mm
